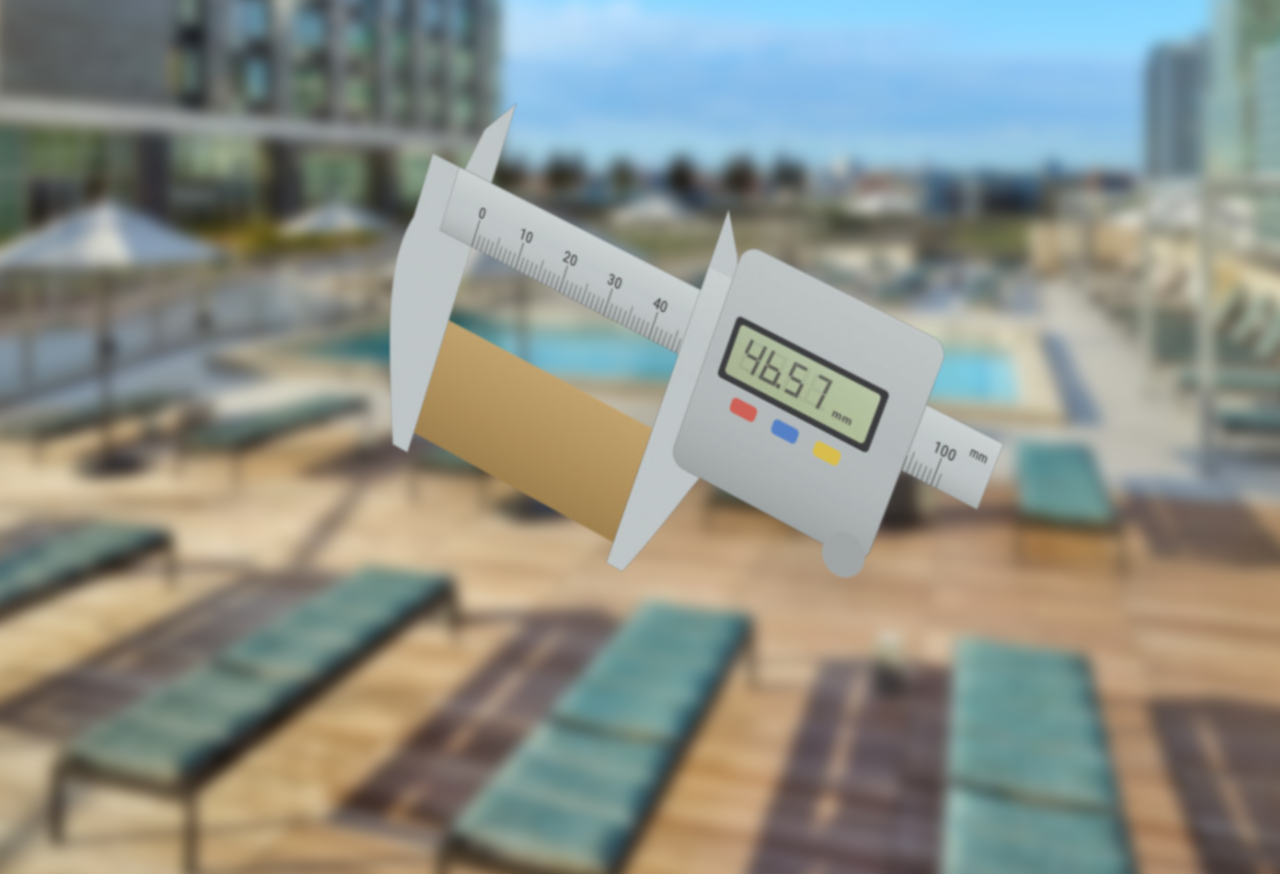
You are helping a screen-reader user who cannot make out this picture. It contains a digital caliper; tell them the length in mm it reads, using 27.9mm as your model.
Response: 46.57mm
